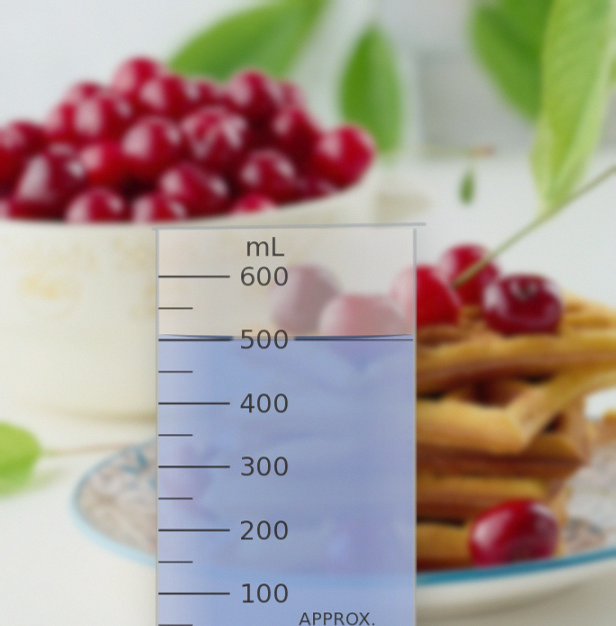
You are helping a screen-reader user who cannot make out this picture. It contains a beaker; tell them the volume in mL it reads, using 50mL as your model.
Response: 500mL
